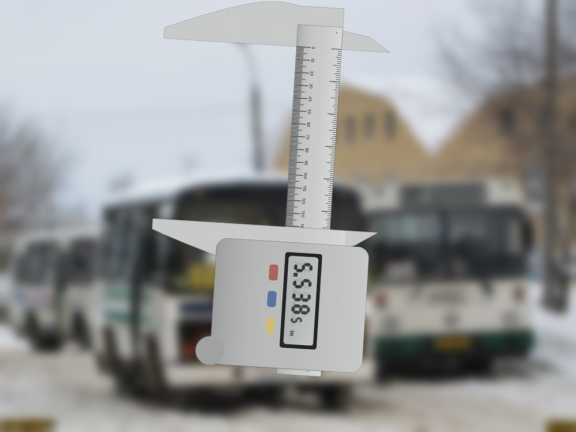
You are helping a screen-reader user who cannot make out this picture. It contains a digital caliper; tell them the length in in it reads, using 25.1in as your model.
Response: 5.5385in
